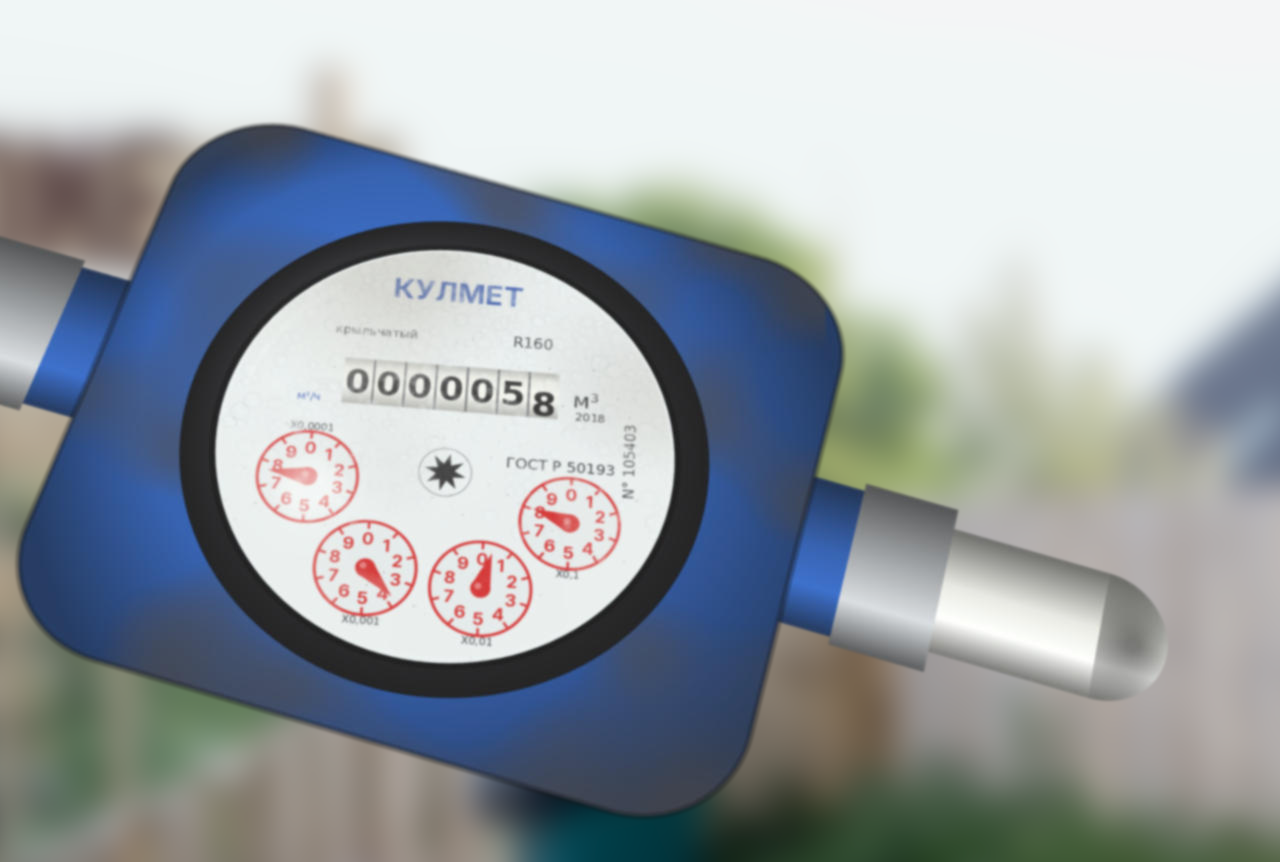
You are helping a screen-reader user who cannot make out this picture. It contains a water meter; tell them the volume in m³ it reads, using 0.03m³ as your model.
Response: 57.8037m³
